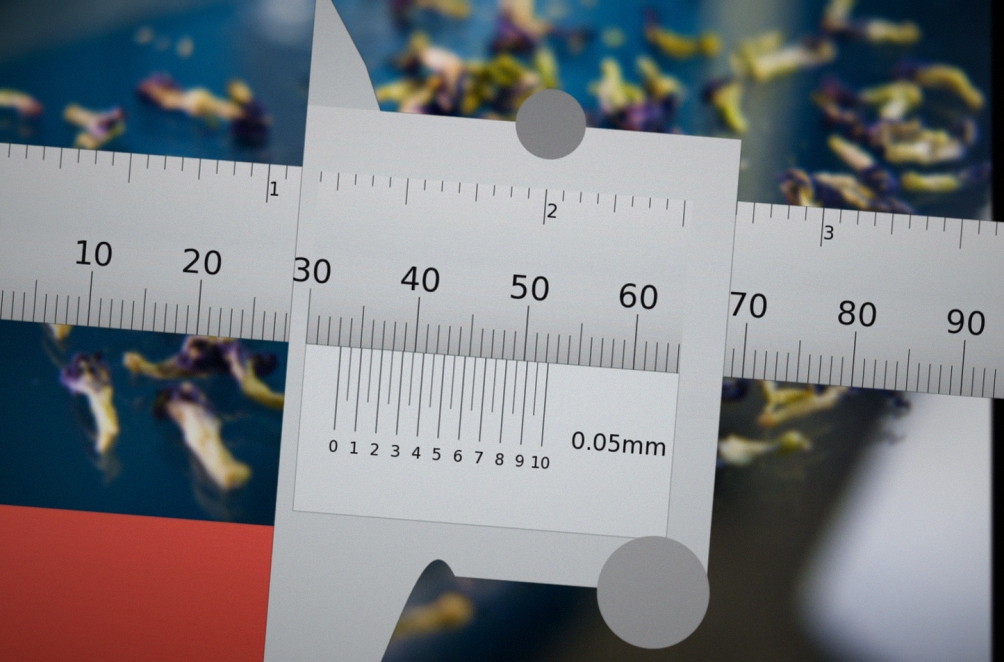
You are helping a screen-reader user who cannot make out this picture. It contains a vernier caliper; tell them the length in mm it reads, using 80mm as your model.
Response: 33.2mm
